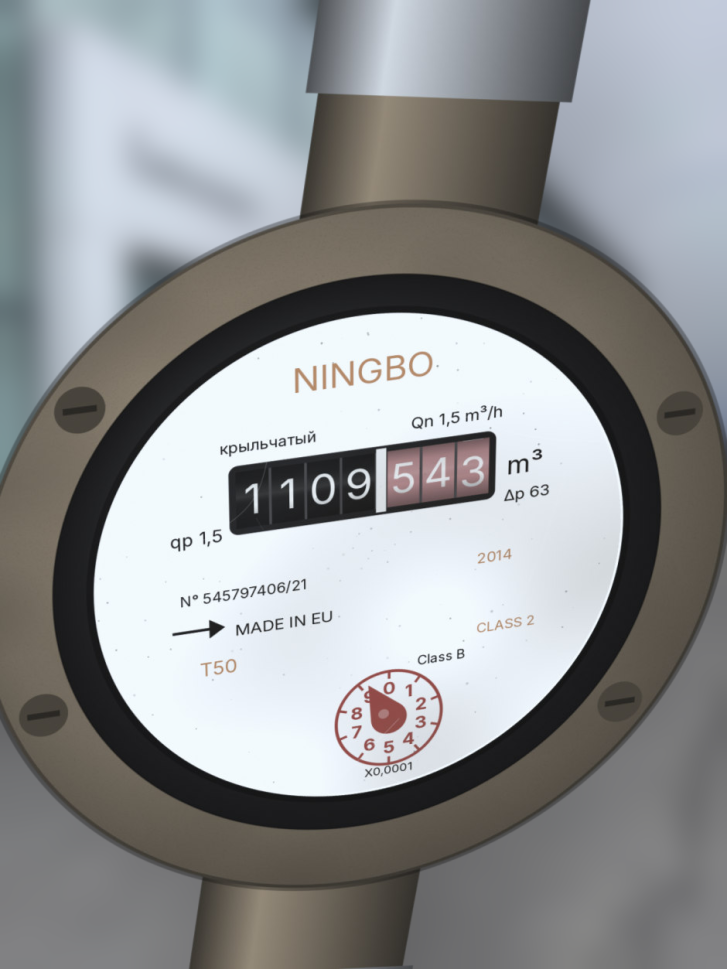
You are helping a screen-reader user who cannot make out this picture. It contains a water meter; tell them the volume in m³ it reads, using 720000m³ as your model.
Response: 1109.5429m³
